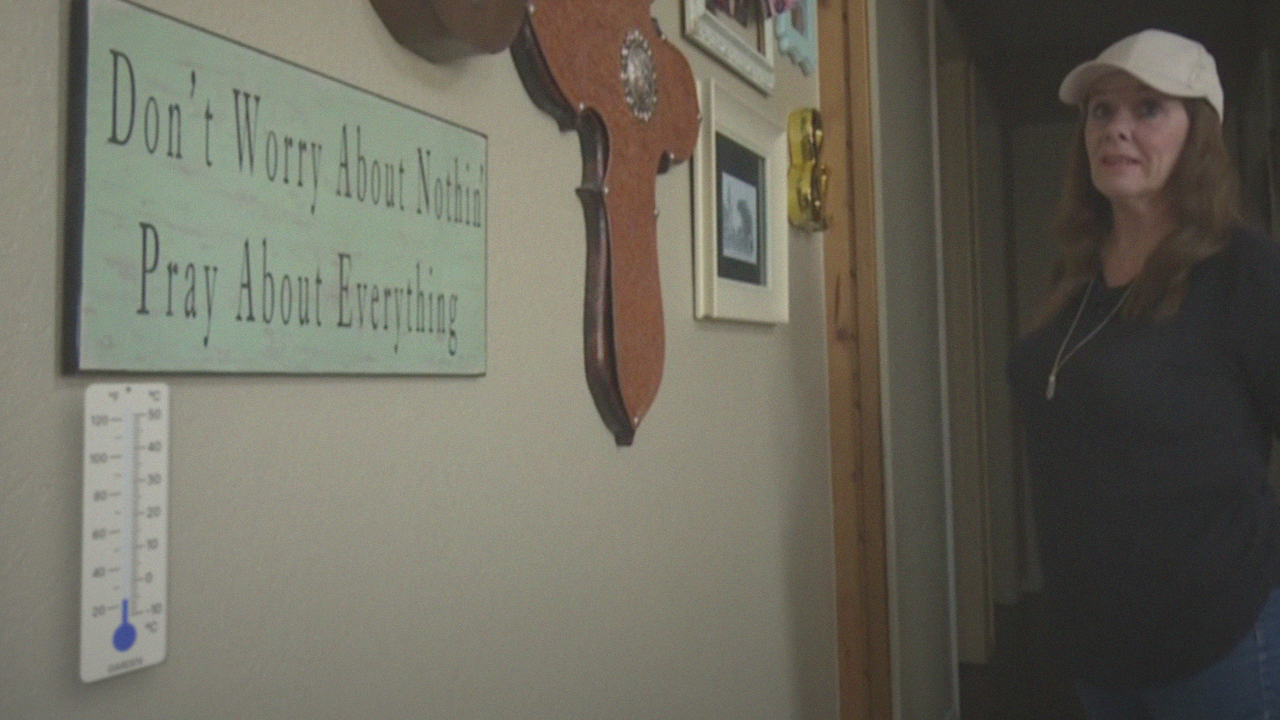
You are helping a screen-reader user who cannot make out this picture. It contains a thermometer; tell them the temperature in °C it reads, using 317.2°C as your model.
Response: -5°C
